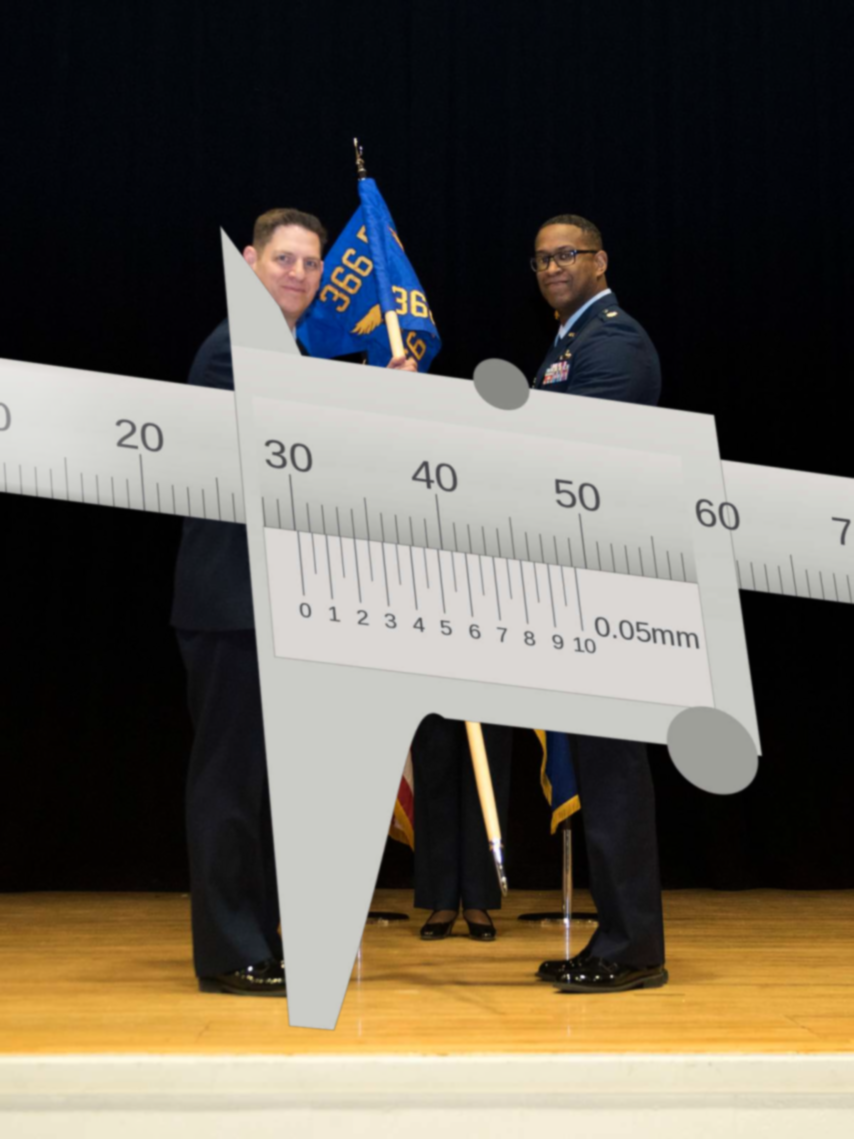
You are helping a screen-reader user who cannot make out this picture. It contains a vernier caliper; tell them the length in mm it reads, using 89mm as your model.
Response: 30.2mm
